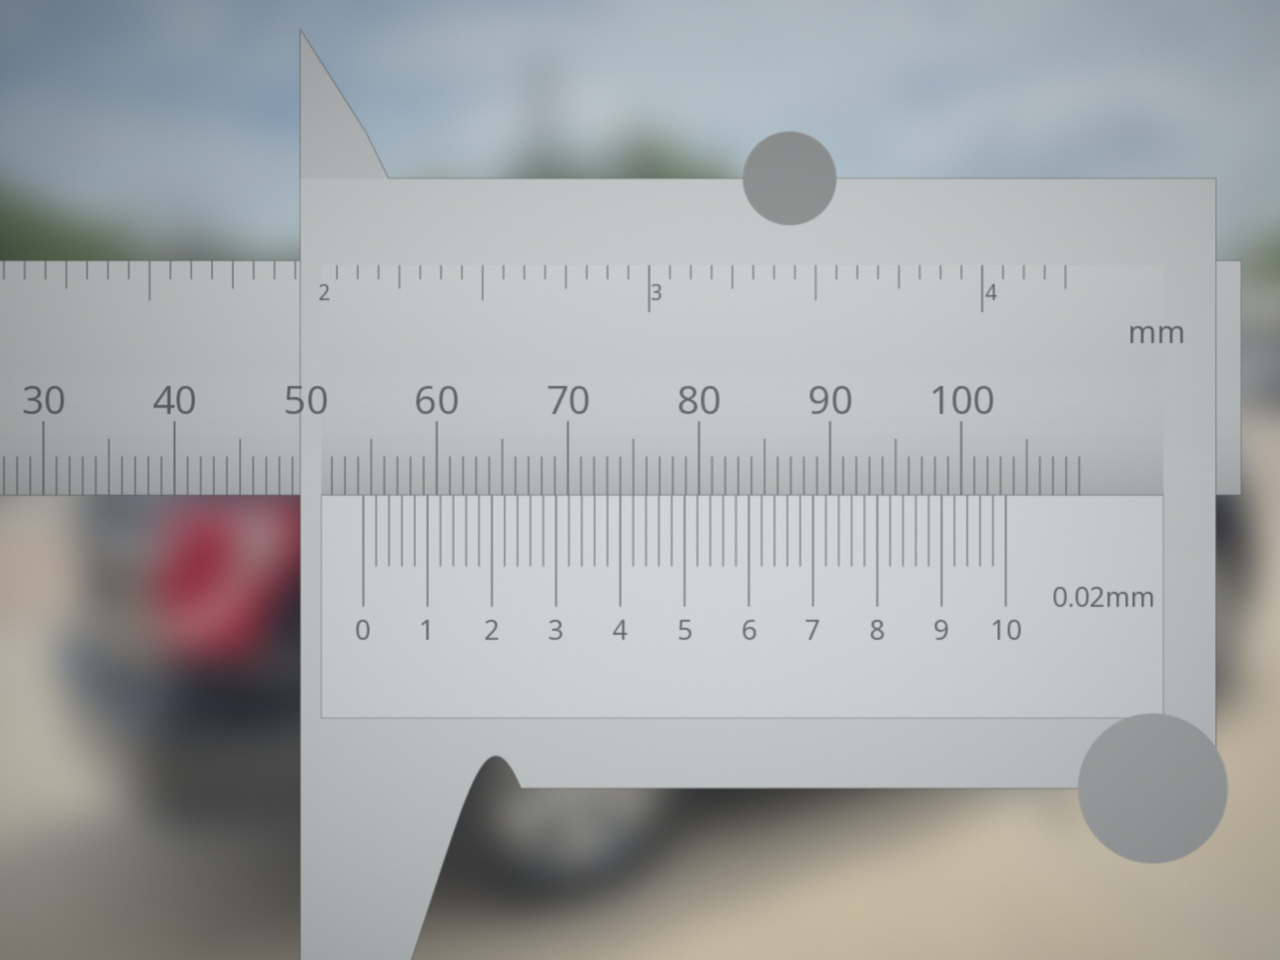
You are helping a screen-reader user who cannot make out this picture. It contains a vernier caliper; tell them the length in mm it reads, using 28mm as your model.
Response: 54.4mm
